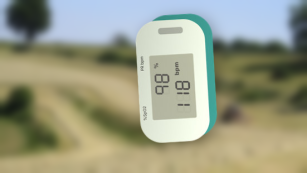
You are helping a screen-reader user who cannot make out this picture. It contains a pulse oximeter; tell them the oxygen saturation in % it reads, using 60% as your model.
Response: 98%
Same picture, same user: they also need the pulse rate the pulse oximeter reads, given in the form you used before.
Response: 118bpm
